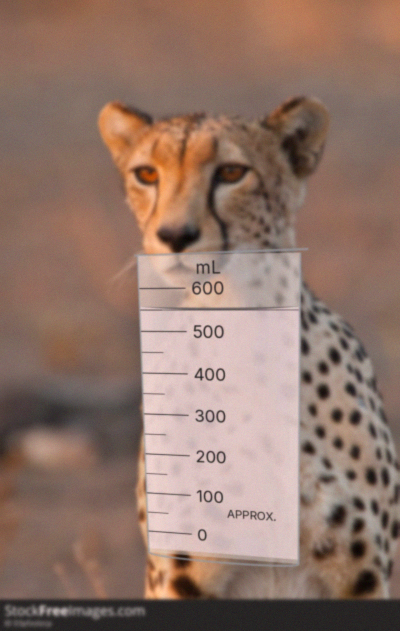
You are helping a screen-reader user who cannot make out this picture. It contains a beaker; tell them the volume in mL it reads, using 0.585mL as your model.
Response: 550mL
